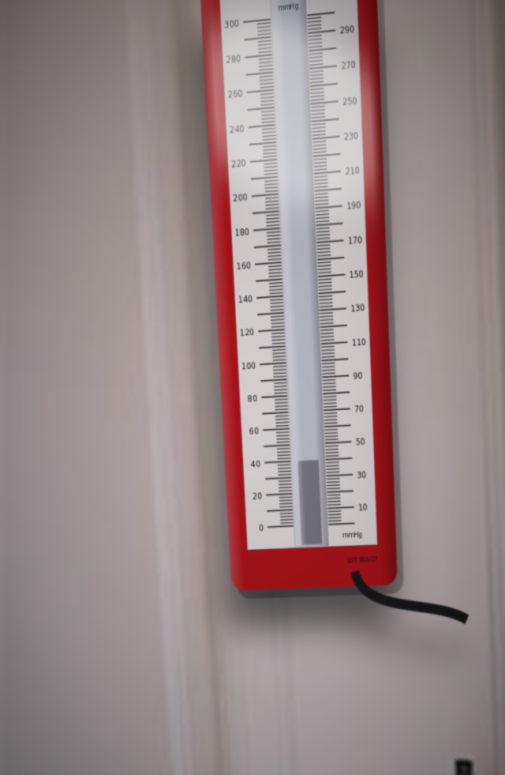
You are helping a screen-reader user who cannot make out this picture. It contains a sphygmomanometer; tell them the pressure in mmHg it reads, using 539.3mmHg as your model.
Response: 40mmHg
